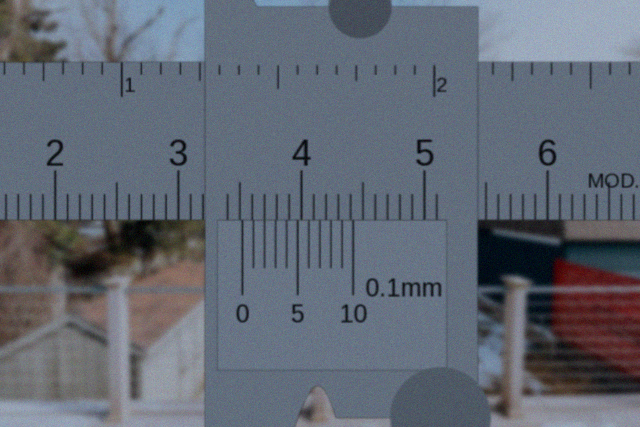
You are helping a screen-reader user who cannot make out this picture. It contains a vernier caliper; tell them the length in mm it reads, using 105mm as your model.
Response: 35.2mm
